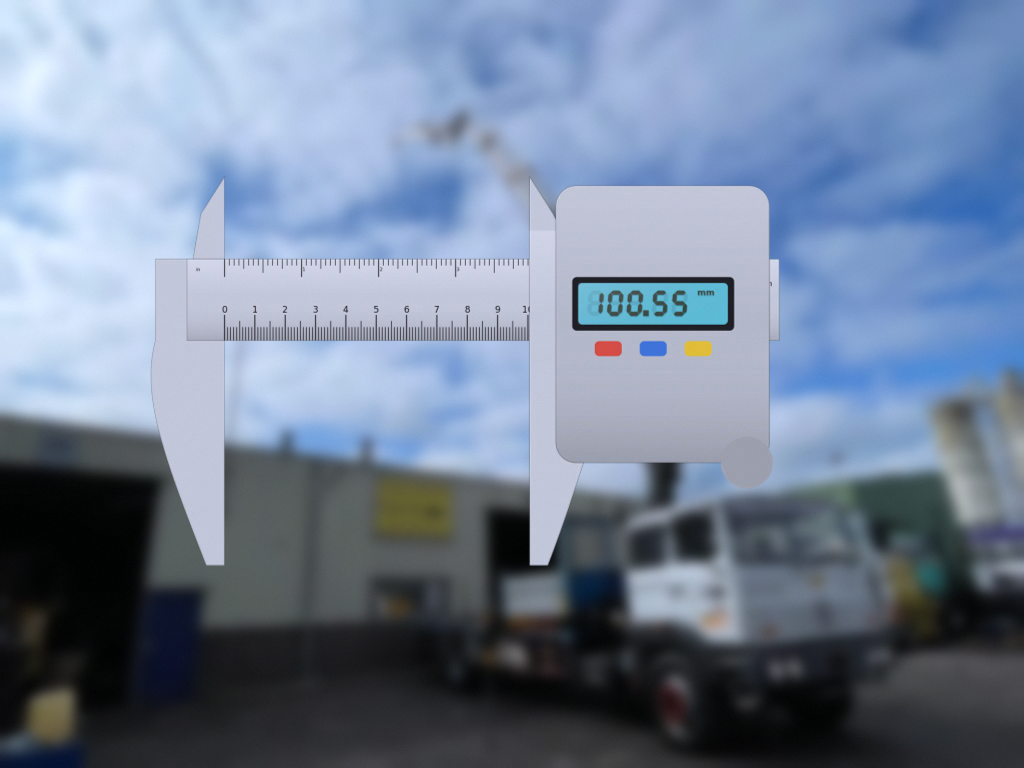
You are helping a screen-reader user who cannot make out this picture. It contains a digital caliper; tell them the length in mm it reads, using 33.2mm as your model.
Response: 100.55mm
